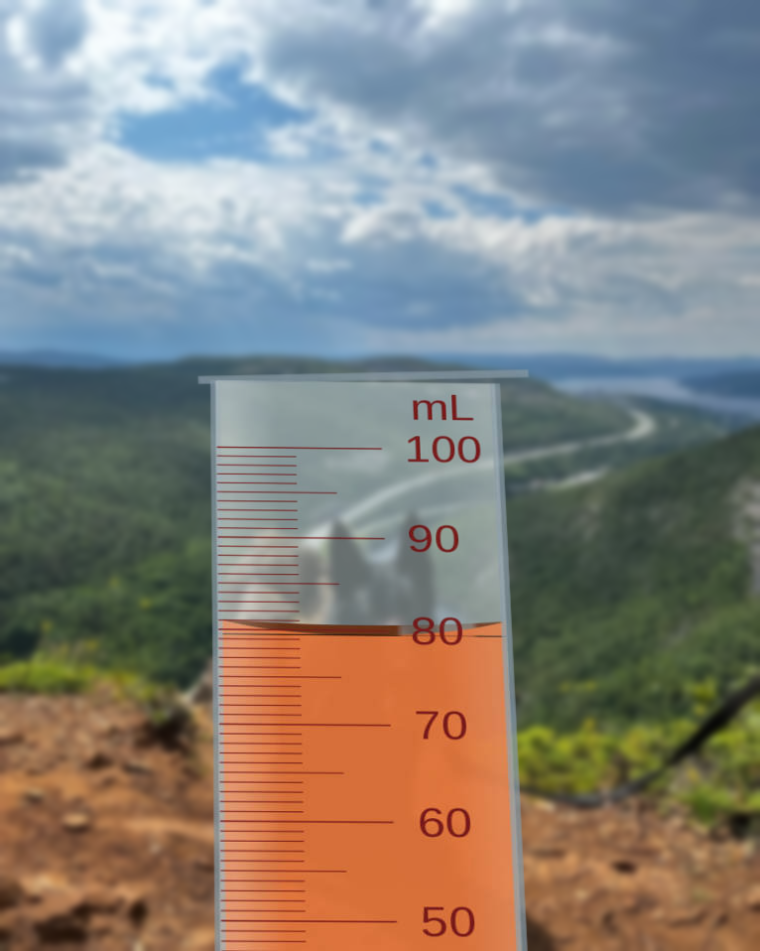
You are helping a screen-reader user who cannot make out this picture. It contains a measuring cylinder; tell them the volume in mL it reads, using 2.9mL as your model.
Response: 79.5mL
